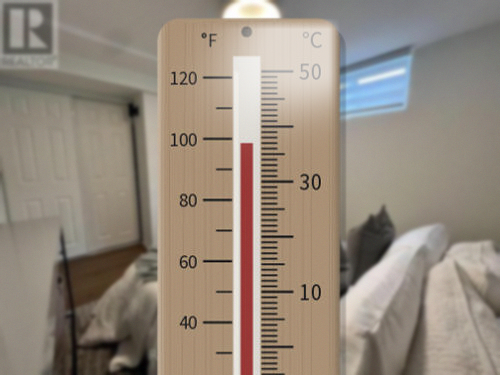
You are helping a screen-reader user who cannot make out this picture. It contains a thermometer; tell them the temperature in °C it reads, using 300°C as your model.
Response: 37°C
